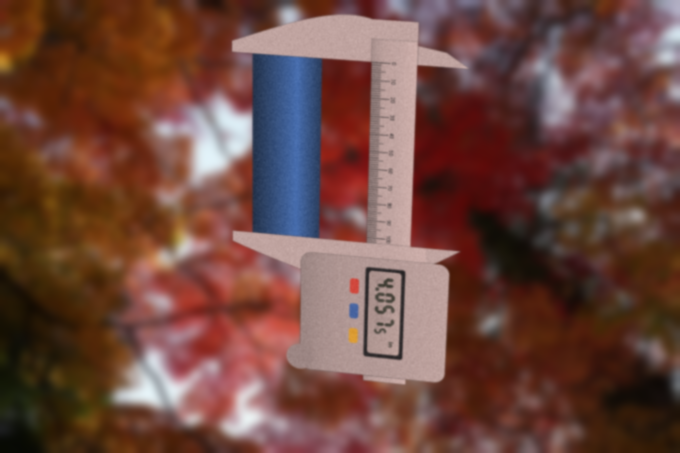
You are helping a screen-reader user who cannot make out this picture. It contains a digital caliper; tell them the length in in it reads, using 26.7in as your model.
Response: 4.0575in
